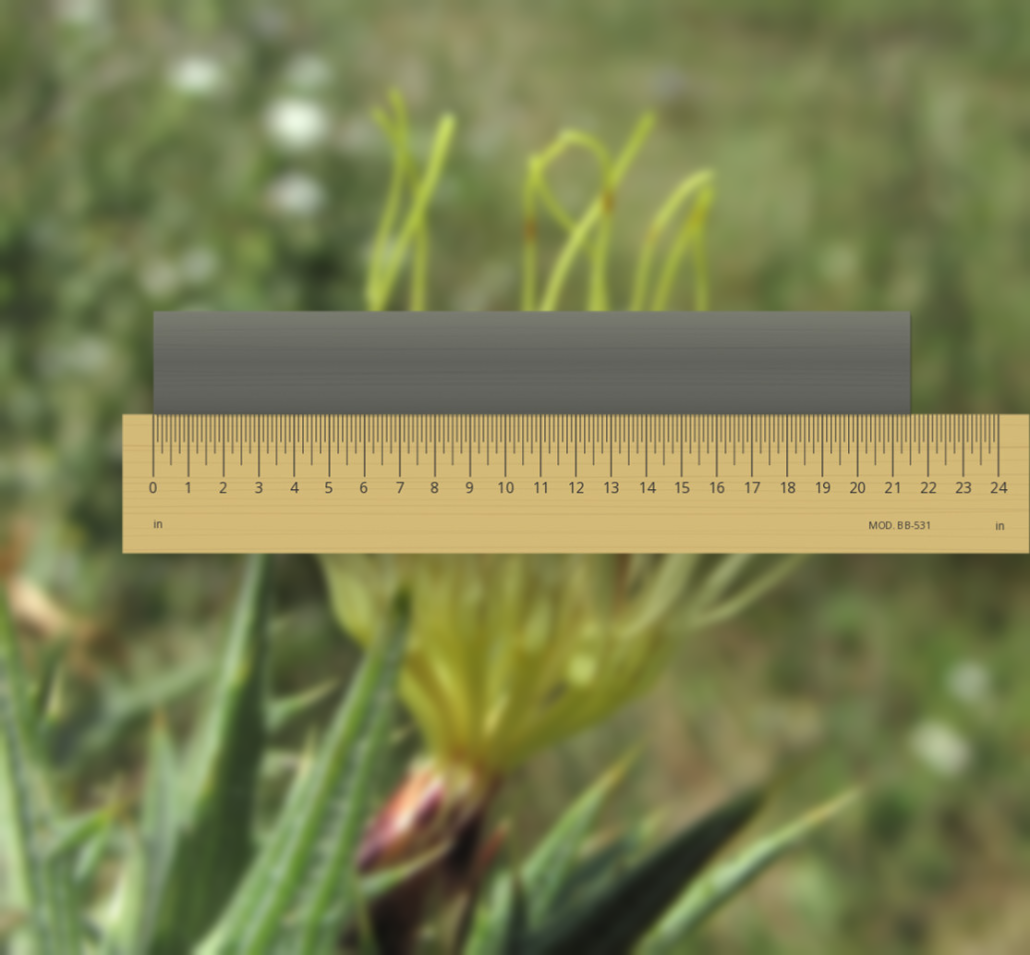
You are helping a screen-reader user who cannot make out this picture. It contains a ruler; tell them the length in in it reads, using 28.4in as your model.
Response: 21.5in
